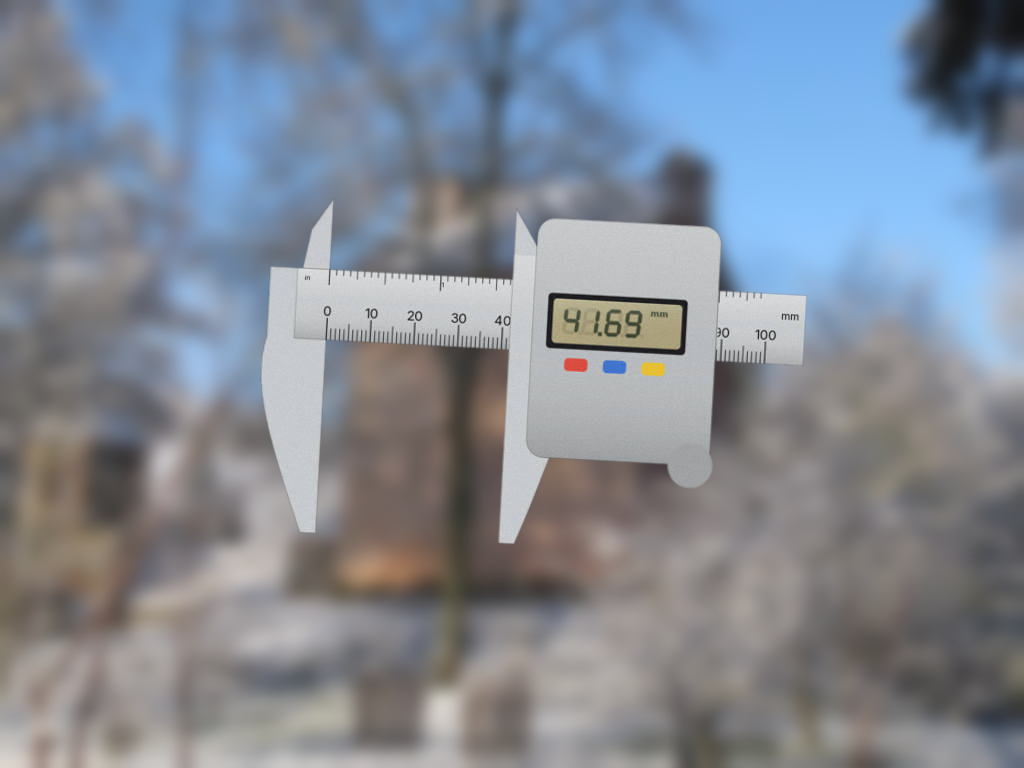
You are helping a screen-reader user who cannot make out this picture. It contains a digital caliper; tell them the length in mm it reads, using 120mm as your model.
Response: 41.69mm
